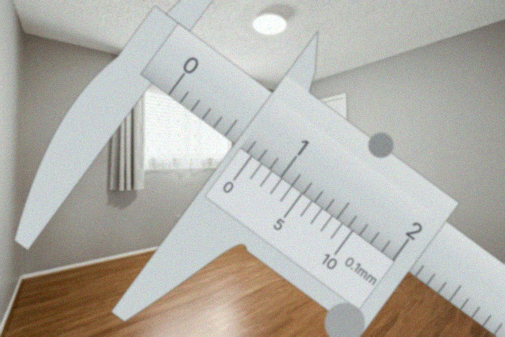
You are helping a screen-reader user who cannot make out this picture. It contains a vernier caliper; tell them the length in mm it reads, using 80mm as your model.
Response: 7.4mm
